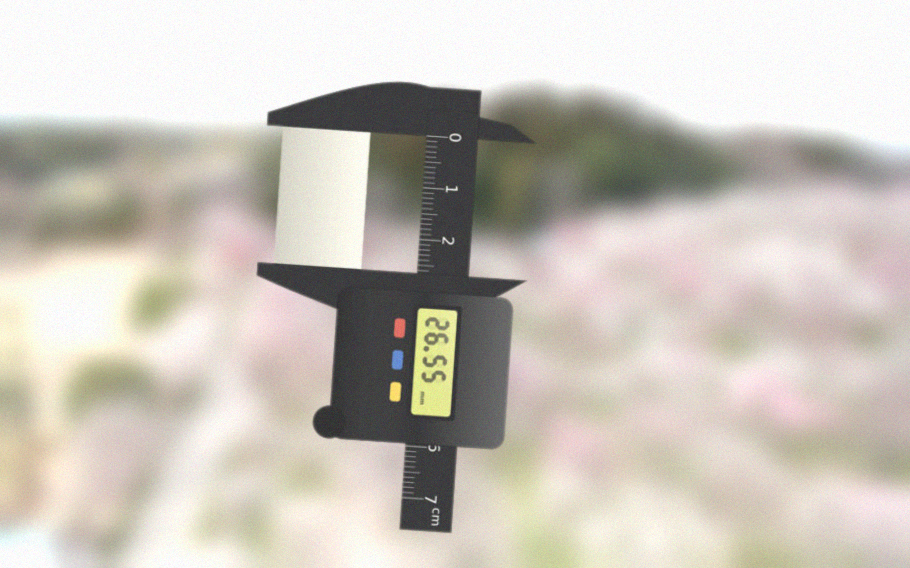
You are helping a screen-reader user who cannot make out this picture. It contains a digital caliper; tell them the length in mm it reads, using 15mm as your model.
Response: 26.55mm
